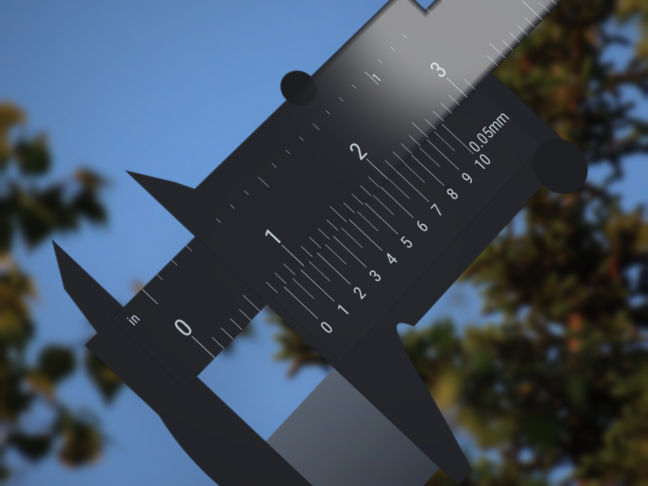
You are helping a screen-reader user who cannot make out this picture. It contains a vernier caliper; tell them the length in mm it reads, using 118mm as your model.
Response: 7.7mm
